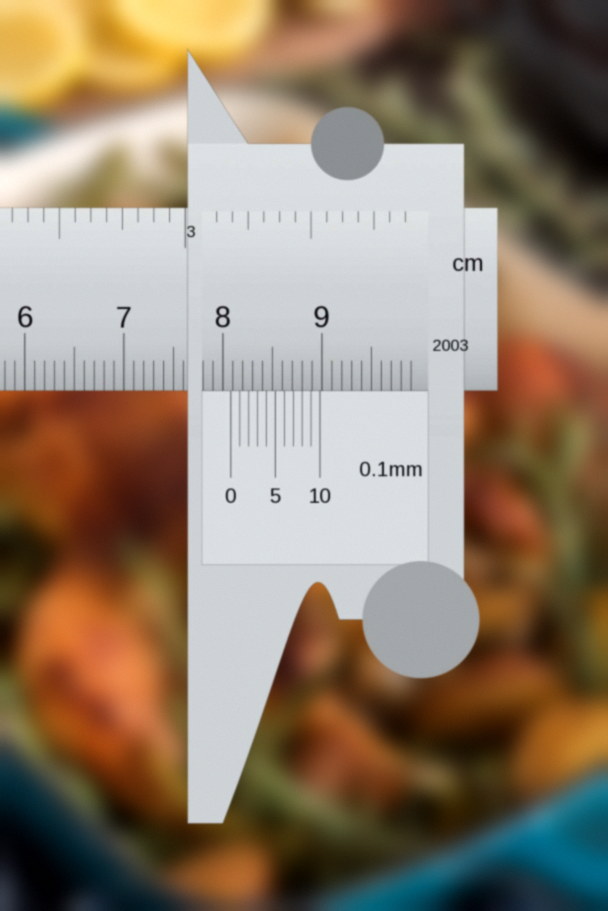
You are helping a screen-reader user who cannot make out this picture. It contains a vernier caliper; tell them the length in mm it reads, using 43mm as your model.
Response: 80.8mm
